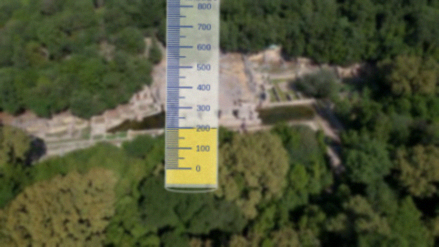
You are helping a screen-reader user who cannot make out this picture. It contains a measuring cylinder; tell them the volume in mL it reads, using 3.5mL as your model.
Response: 200mL
